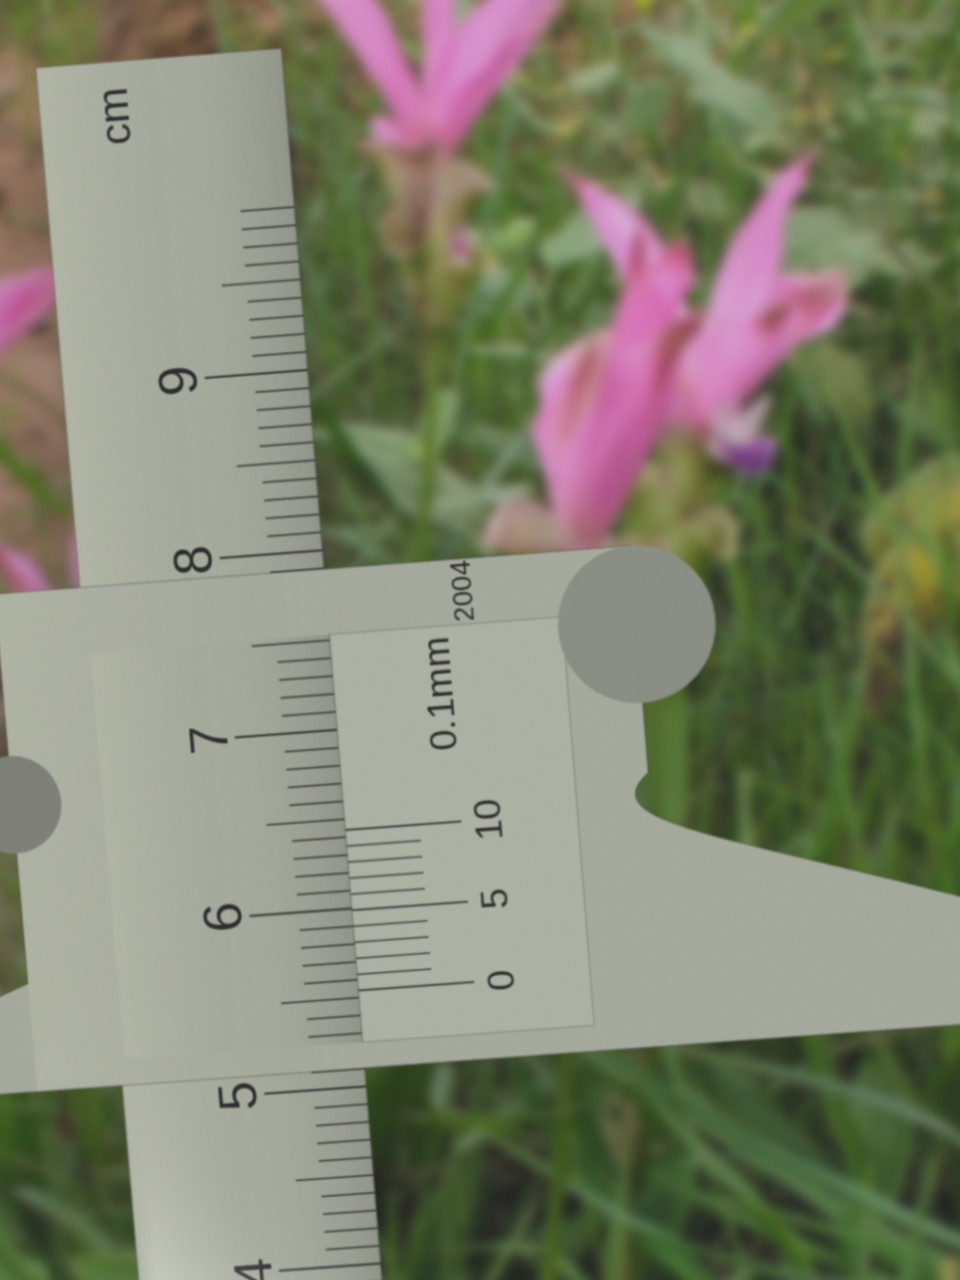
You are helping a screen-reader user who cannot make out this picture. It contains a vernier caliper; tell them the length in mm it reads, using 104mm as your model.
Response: 55.4mm
